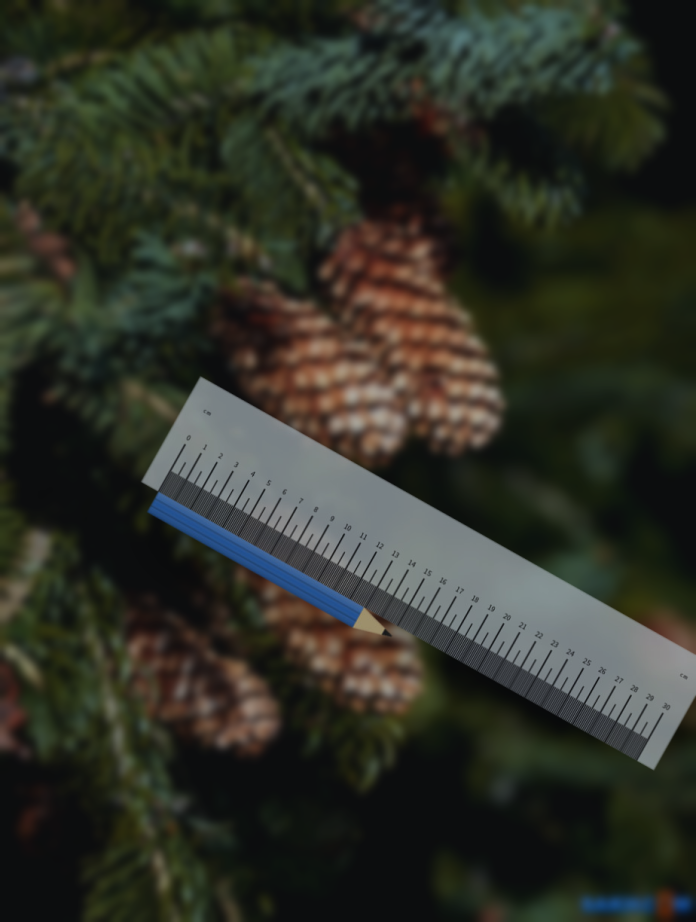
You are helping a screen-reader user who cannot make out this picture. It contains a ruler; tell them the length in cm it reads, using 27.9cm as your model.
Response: 15cm
